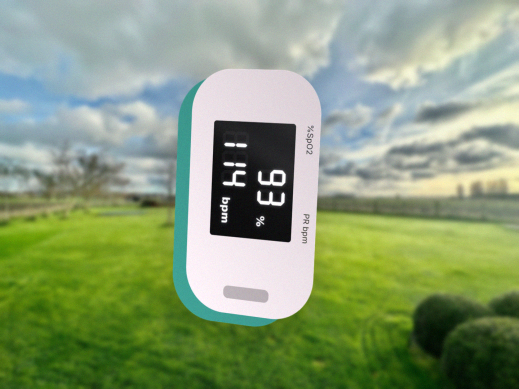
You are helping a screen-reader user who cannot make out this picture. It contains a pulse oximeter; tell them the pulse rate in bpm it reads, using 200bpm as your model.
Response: 114bpm
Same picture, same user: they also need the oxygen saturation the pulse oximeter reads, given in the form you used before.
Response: 93%
